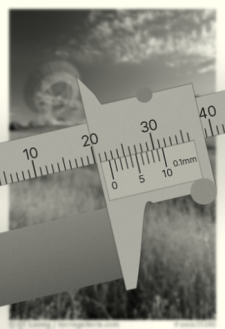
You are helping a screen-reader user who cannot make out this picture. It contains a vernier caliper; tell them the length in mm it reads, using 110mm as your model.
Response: 22.4mm
